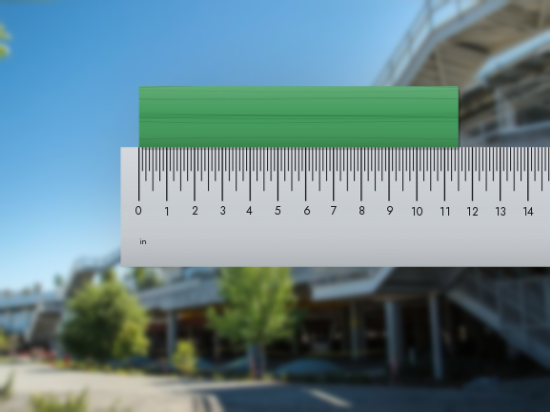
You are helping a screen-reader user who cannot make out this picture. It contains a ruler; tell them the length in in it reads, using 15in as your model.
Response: 11.5in
